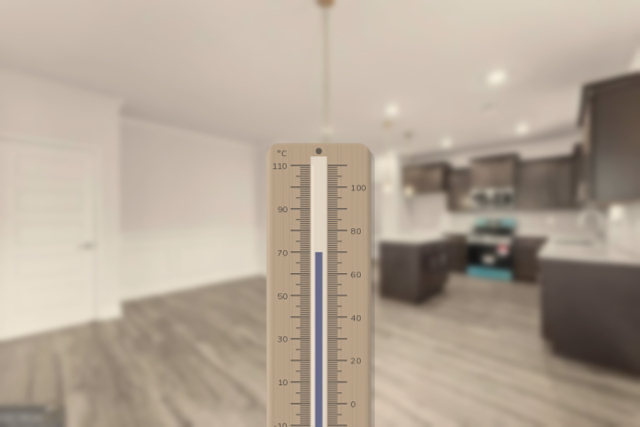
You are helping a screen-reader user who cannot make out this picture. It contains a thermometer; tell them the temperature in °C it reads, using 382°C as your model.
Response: 70°C
